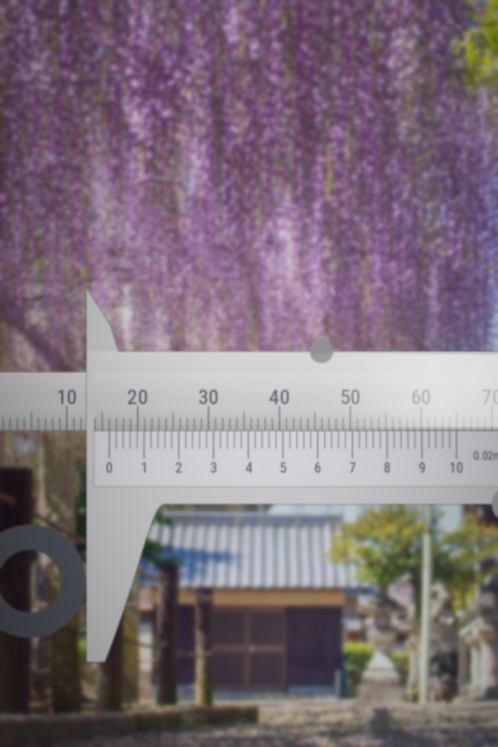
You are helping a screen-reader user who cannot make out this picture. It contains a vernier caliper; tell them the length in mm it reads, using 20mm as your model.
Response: 16.0mm
